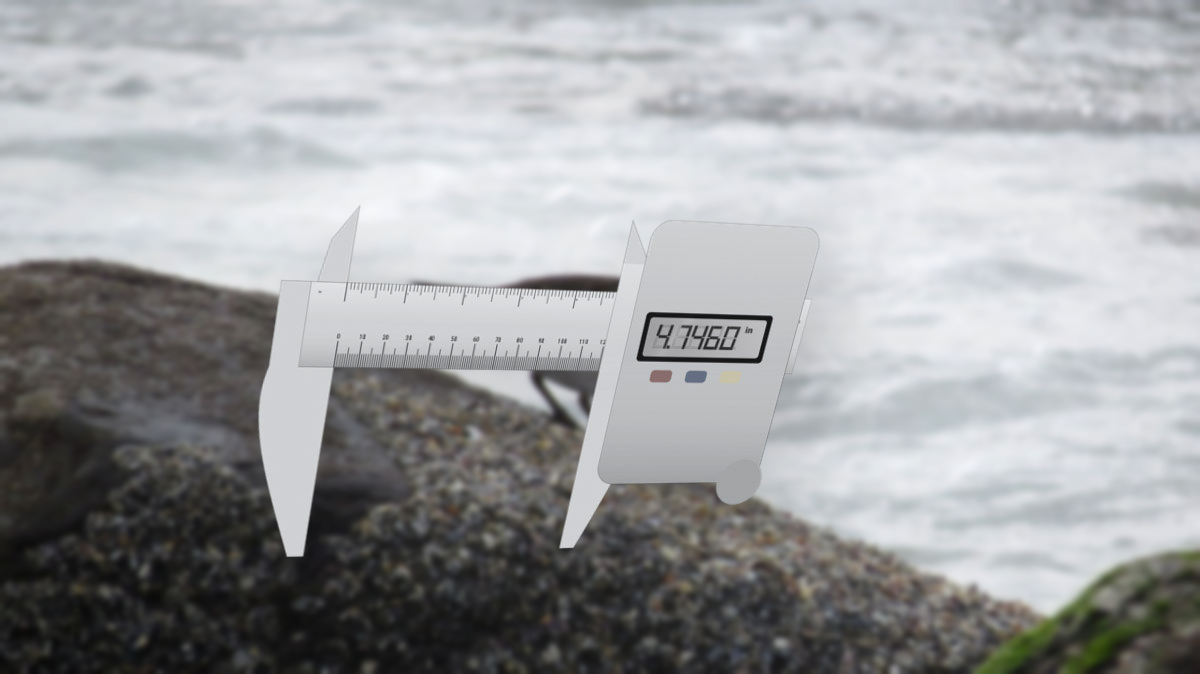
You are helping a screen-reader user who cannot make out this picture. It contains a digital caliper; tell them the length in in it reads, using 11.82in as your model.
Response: 4.7460in
